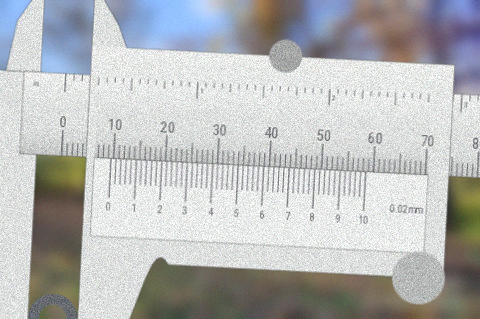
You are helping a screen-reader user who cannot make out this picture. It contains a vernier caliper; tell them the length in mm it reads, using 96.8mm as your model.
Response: 9.5mm
